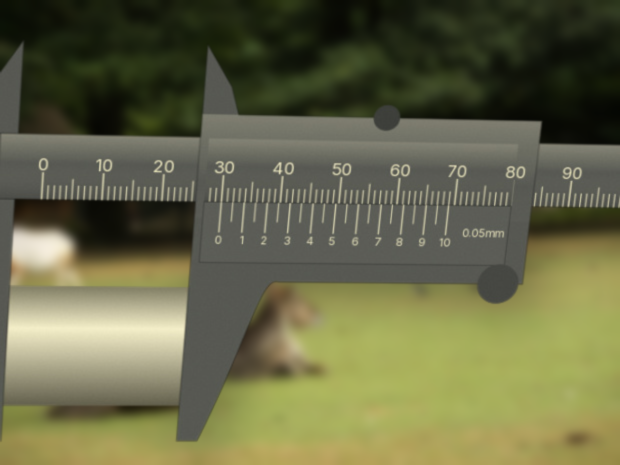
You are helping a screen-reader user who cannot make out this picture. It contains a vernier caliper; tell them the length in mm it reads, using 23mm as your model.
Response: 30.0mm
